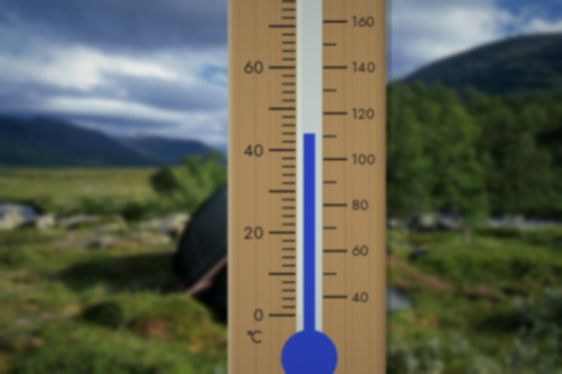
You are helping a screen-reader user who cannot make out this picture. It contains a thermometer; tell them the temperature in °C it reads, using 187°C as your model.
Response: 44°C
